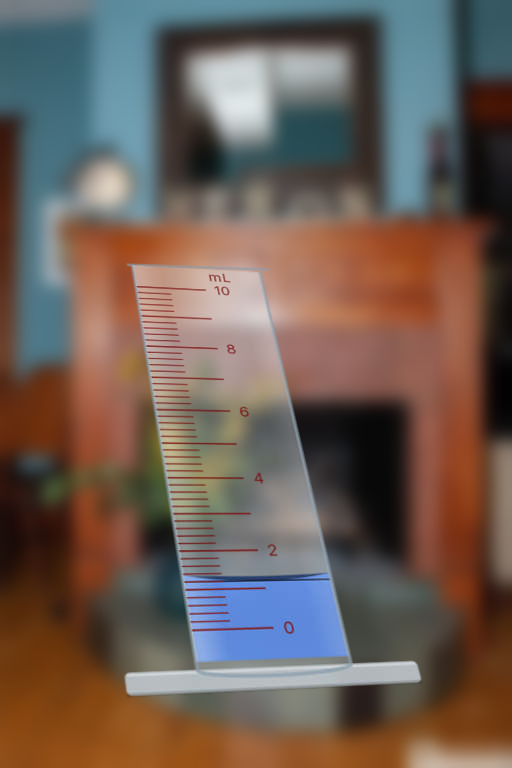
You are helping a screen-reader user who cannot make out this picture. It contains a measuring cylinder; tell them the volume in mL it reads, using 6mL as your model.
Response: 1.2mL
